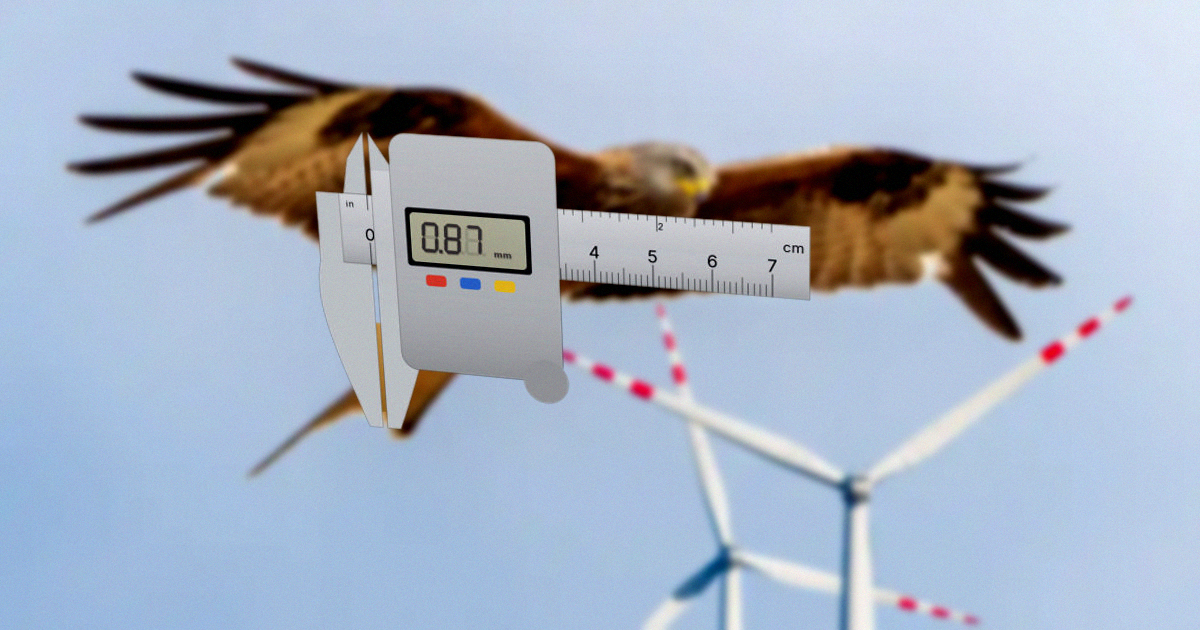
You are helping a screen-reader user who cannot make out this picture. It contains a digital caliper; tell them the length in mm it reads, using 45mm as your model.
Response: 0.87mm
